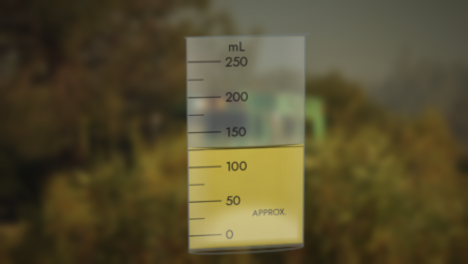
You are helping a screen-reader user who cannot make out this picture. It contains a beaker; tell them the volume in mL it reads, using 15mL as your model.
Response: 125mL
